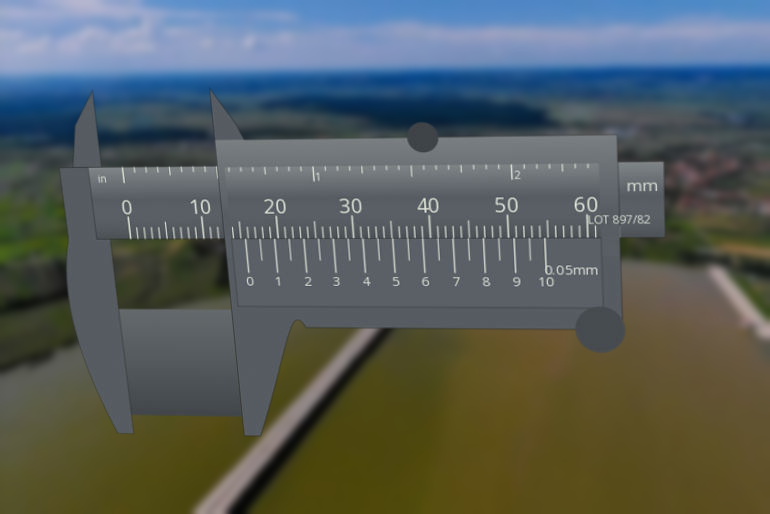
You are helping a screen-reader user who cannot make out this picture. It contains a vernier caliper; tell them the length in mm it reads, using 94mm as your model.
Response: 15.6mm
